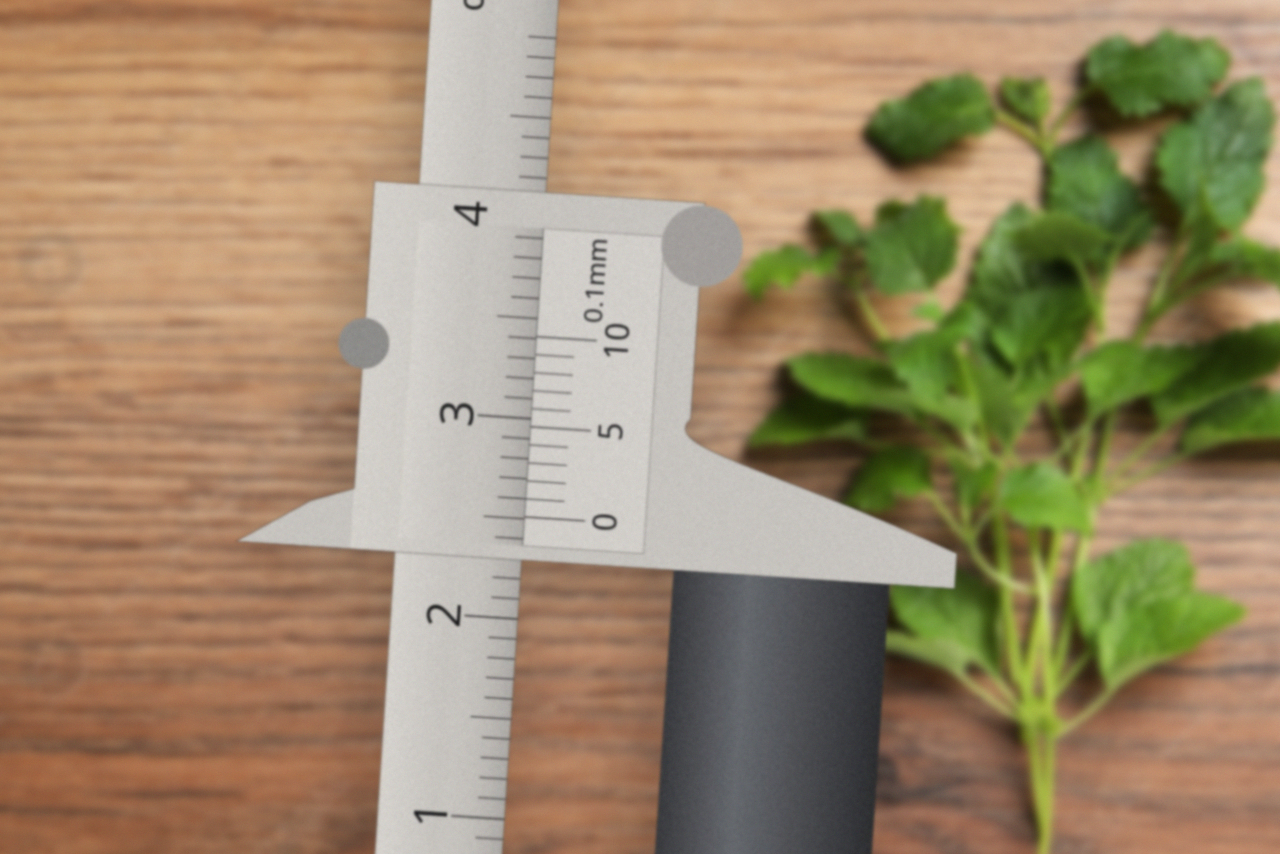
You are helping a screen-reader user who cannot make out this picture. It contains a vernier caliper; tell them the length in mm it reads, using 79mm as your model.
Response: 25.1mm
